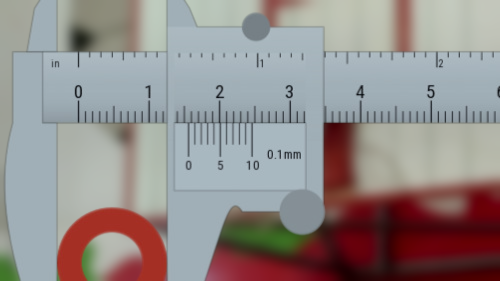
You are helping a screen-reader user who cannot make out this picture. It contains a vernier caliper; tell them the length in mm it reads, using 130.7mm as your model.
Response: 15.6mm
